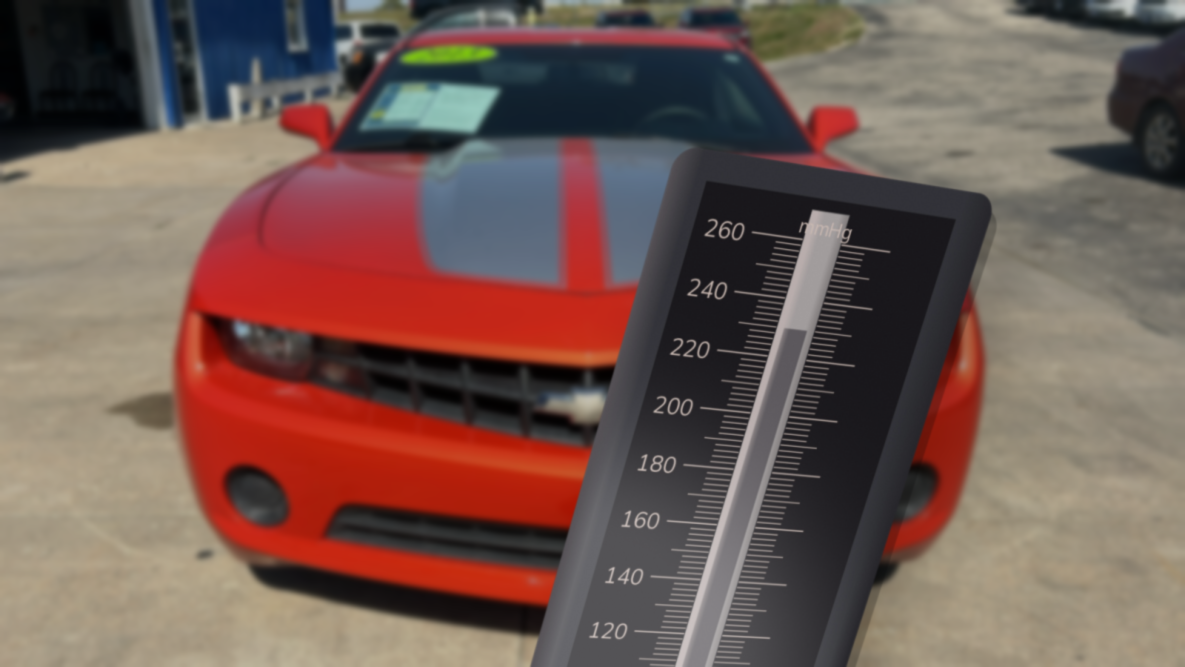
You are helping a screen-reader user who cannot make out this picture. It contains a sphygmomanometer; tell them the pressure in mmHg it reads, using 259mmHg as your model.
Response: 230mmHg
